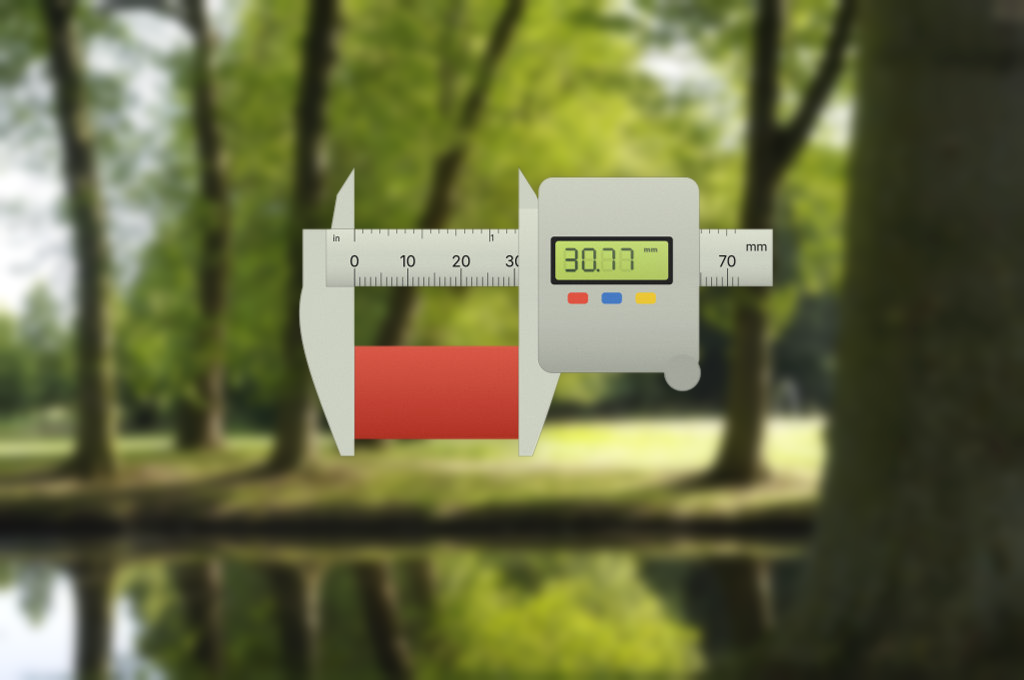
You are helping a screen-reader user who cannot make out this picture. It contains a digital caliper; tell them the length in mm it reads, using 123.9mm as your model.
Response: 30.77mm
